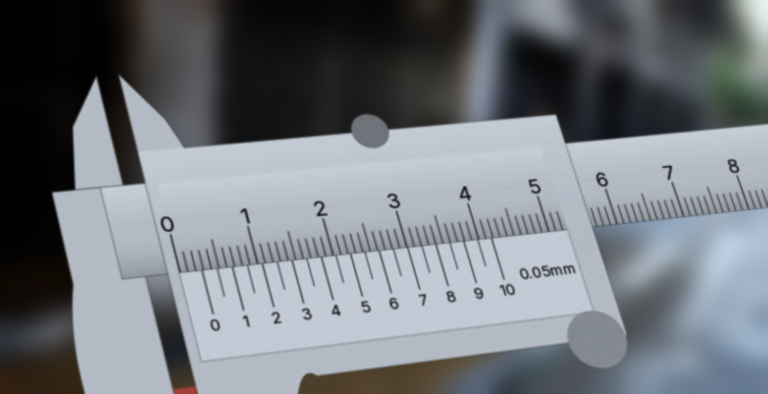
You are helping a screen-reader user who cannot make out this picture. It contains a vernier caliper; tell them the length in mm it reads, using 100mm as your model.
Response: 2.8mm
